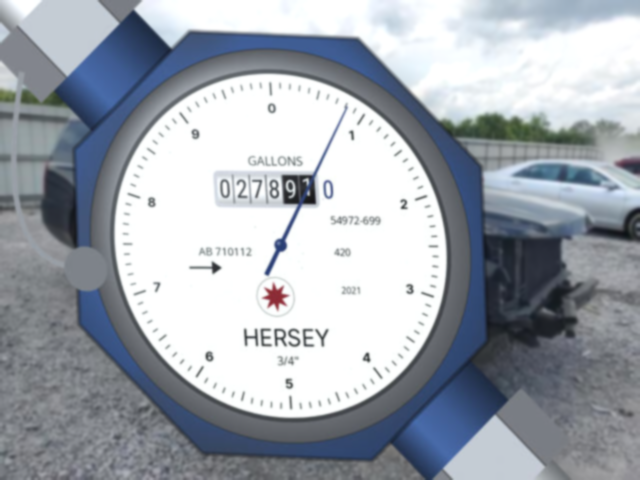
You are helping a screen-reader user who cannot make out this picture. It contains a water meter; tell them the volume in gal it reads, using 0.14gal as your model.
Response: 278910.8gal
